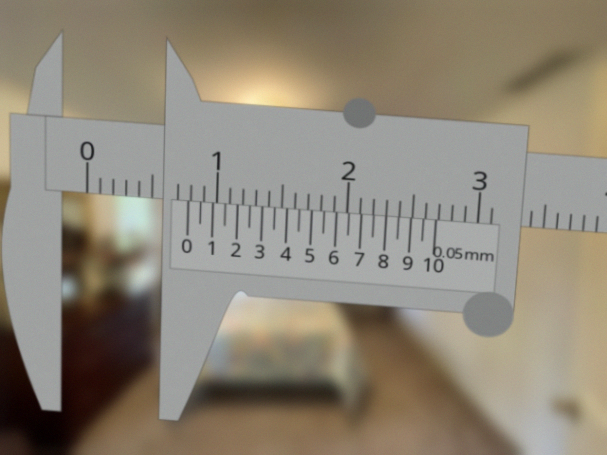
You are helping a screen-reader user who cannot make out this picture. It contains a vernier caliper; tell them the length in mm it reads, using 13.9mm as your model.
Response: 7.8mm
